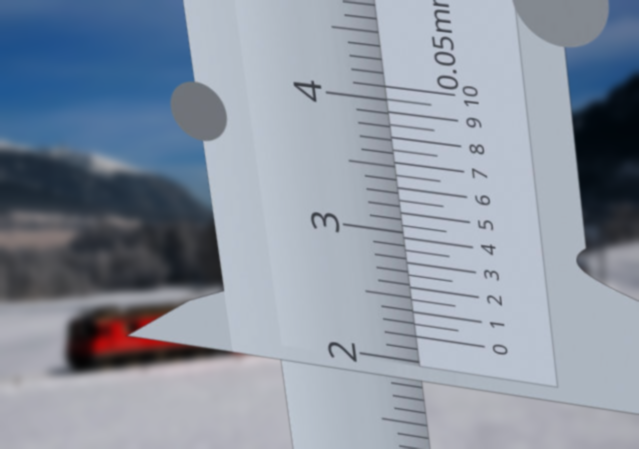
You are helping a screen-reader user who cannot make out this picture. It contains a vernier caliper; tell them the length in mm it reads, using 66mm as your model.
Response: 22.0mm
